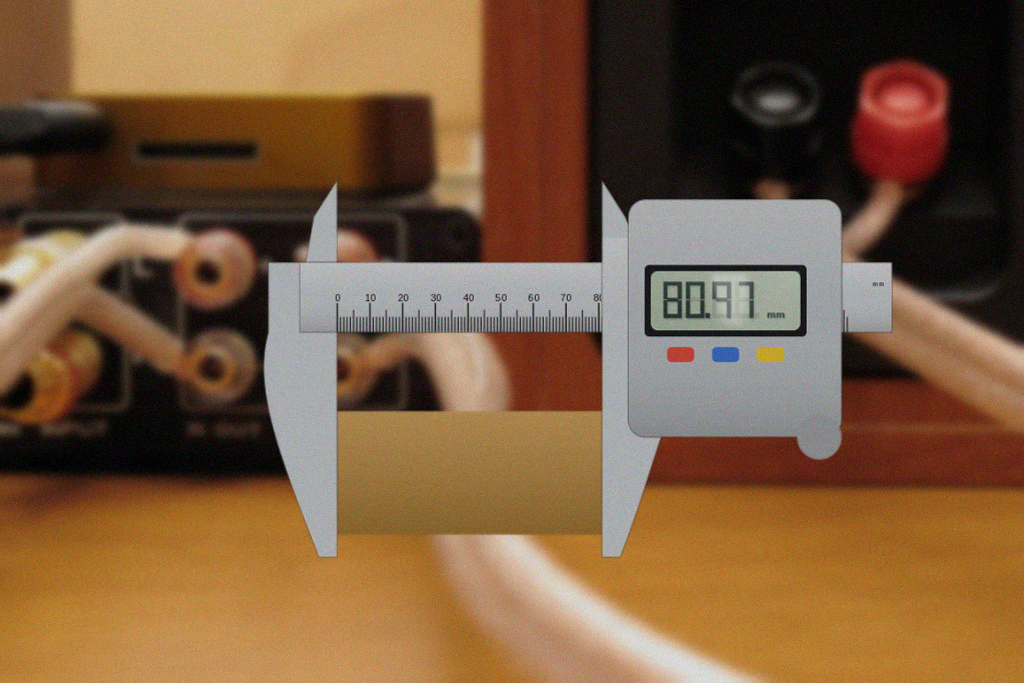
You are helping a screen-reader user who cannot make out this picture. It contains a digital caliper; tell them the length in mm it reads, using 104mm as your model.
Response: 80.97mm
